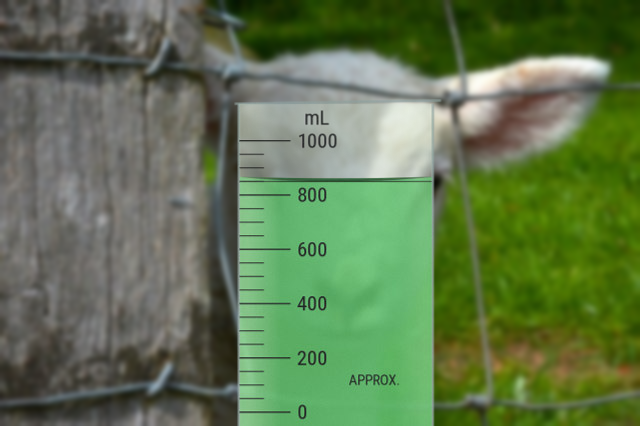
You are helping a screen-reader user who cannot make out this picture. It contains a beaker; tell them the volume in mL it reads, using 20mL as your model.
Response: 850mL
